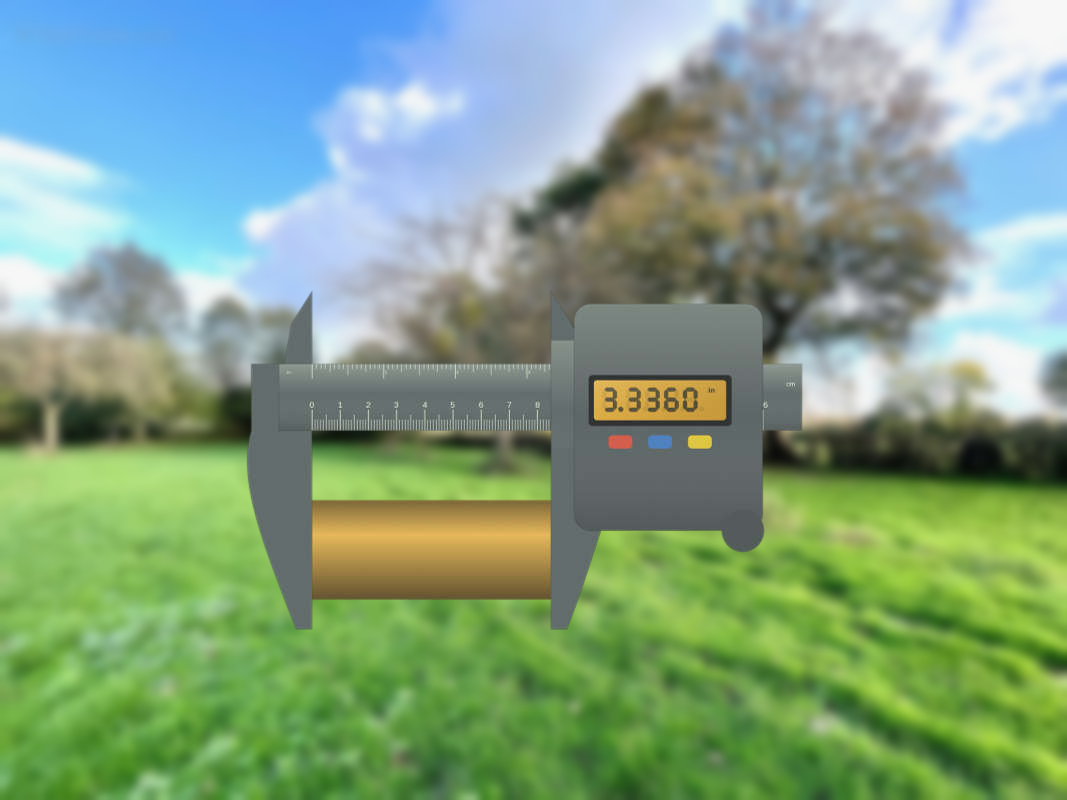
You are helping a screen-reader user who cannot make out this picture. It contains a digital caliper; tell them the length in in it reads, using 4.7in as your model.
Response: 3.3360in
